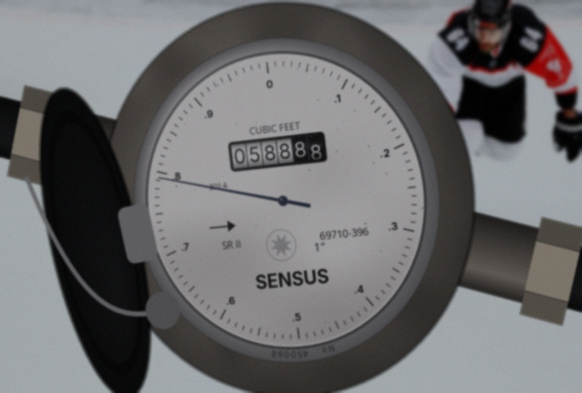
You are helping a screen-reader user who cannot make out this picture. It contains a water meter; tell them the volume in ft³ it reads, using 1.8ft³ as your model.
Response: 58887.79ft³
